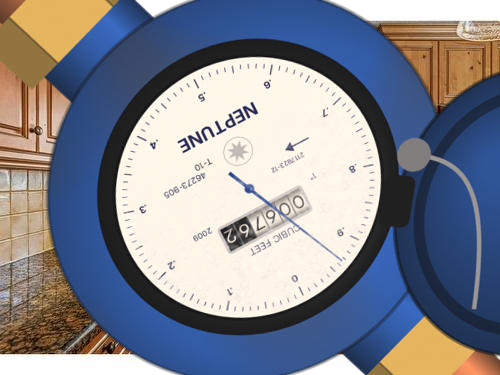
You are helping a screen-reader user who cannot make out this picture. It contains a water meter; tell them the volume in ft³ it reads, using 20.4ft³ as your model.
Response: 6761.93ft³
